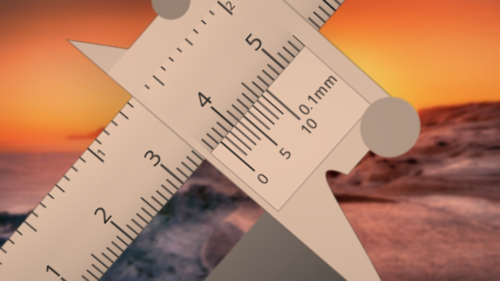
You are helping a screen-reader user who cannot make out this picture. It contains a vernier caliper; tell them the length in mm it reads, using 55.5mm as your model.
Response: 37.4mm
